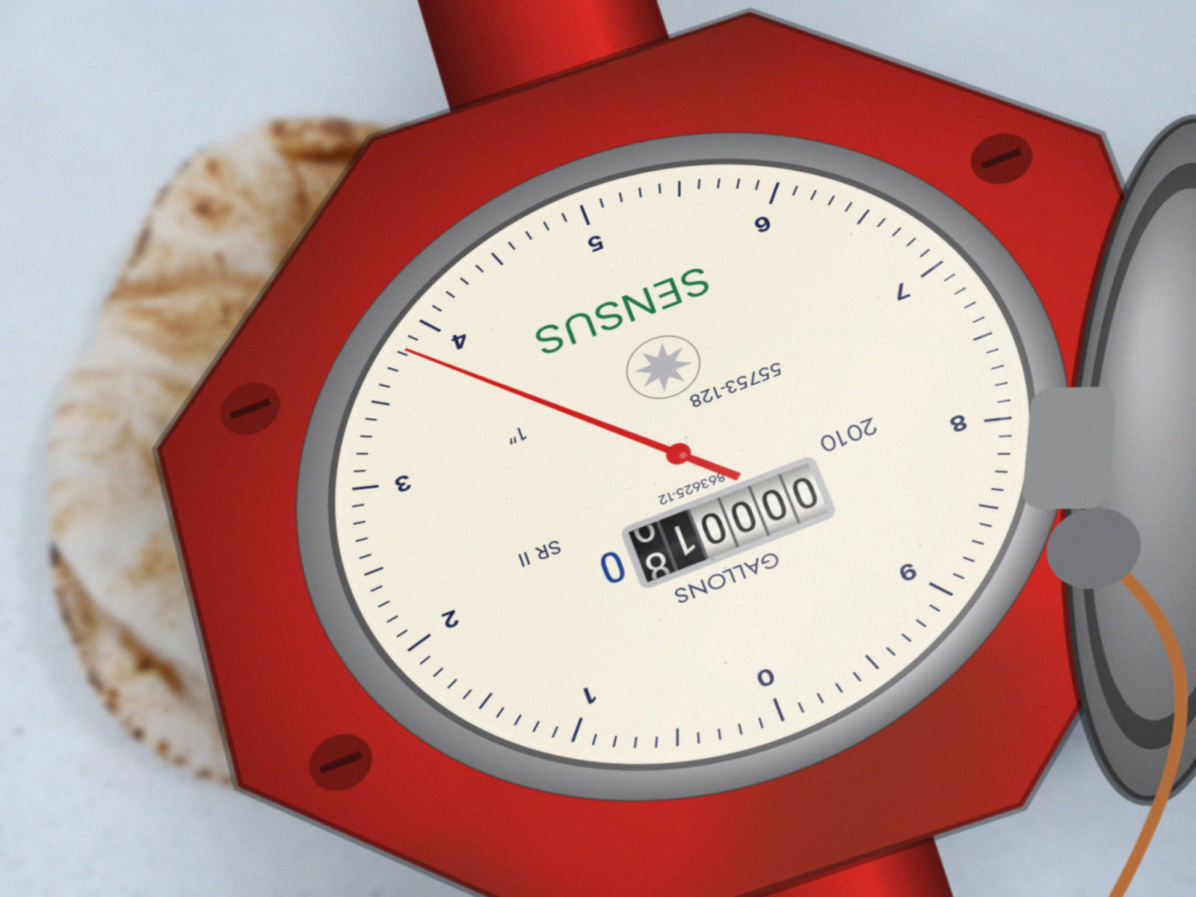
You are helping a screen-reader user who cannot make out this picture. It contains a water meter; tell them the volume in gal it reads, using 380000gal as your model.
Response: 183.8gal
